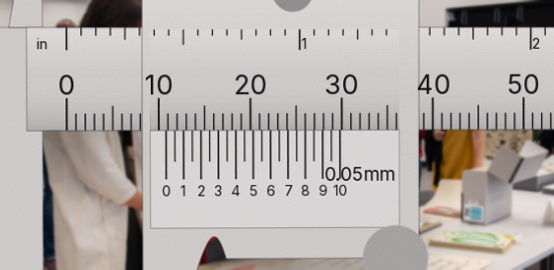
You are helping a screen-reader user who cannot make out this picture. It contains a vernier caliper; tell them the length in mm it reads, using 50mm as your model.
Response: 10.8mm
